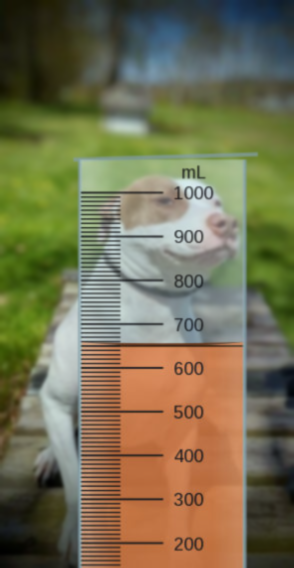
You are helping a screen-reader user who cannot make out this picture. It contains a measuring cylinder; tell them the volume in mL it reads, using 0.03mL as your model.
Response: 650mL
